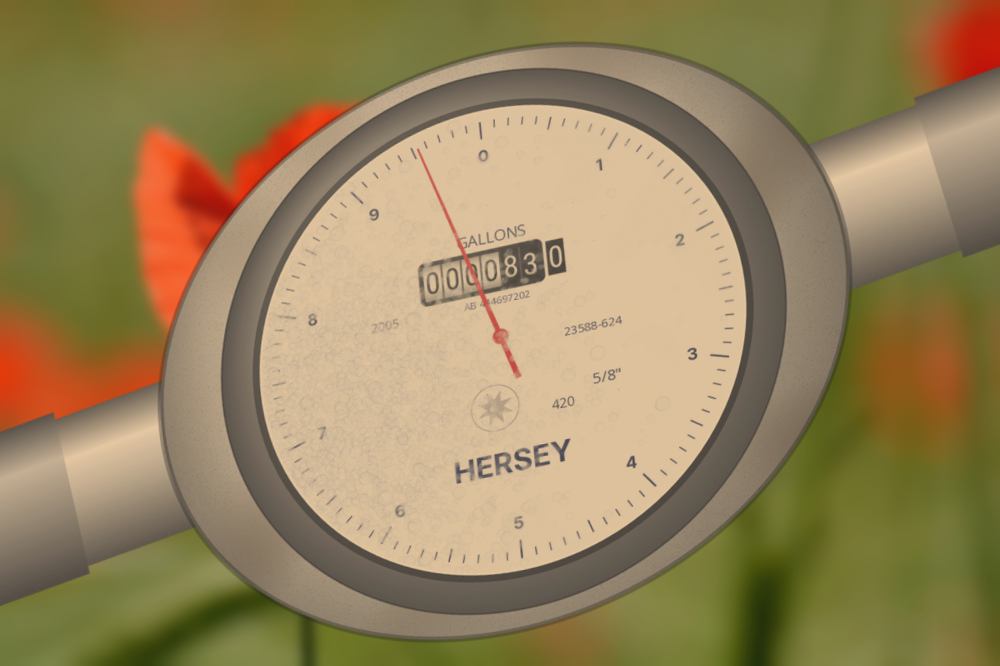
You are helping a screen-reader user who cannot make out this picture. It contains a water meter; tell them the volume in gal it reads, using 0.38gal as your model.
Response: 829.5gal
